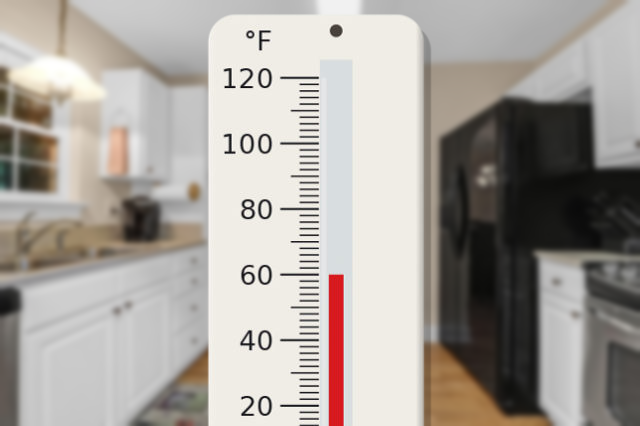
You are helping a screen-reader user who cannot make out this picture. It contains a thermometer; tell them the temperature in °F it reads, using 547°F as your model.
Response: 60°F
